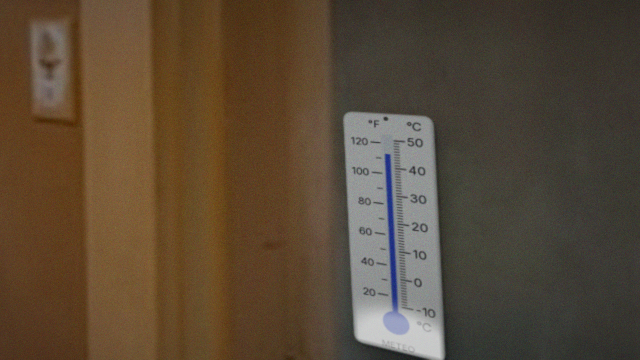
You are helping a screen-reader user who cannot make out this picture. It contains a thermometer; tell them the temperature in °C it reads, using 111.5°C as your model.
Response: 45°C
